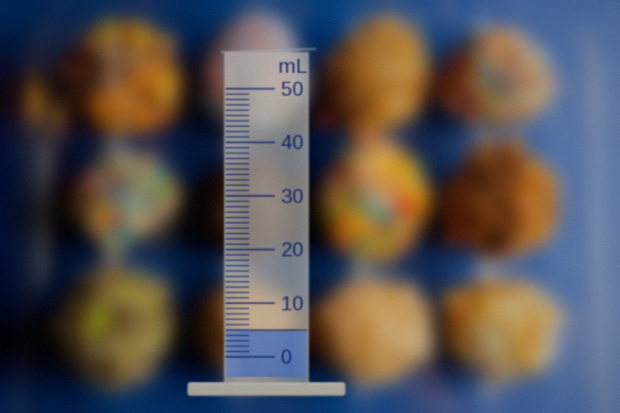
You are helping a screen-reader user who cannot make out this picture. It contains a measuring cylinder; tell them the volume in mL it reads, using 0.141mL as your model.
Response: 5mL
